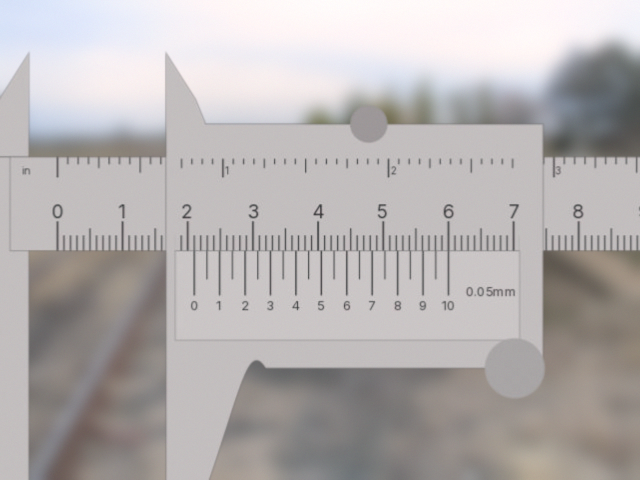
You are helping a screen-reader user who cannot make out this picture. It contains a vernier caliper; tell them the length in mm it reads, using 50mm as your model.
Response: 21.0mm
